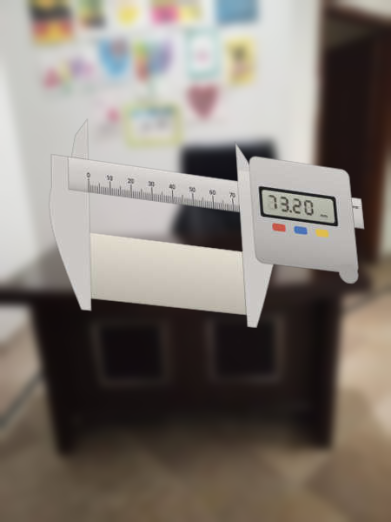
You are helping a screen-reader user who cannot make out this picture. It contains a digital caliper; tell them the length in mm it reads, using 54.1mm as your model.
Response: 73.20mm
